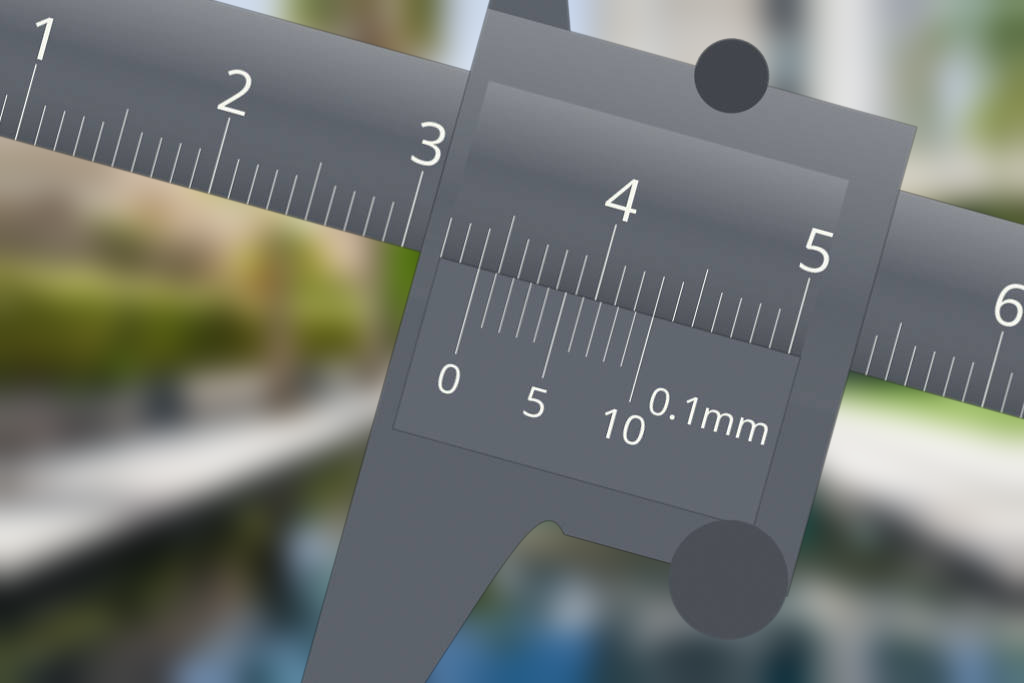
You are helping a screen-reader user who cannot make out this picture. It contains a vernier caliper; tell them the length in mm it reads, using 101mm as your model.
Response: 34.0mm
